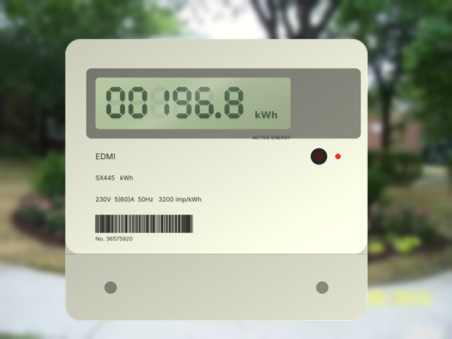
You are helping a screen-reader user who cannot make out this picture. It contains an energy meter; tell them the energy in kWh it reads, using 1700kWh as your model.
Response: 196.8kWh
